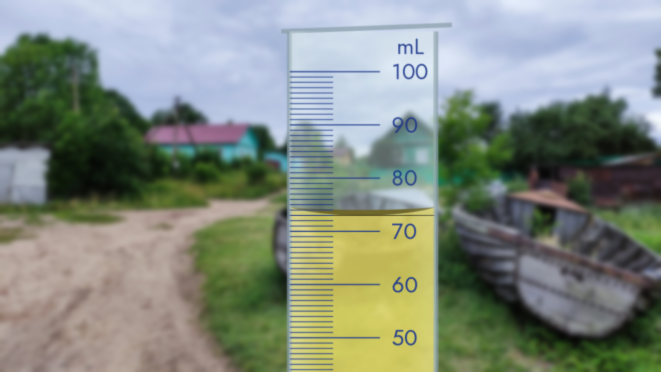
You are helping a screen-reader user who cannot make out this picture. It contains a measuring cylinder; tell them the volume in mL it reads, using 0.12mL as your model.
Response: 73mL
